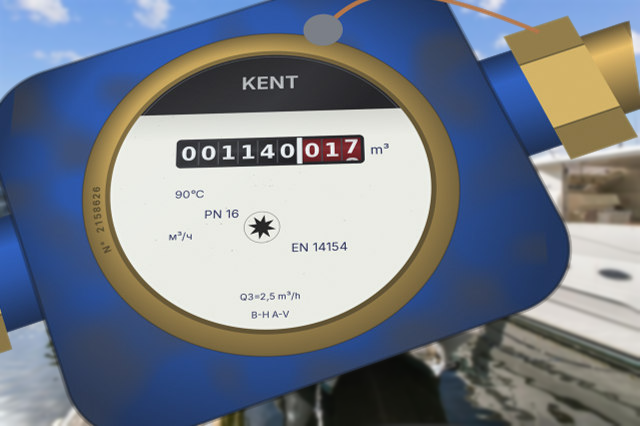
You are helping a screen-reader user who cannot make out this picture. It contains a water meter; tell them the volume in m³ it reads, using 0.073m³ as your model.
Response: 1140.017m³
